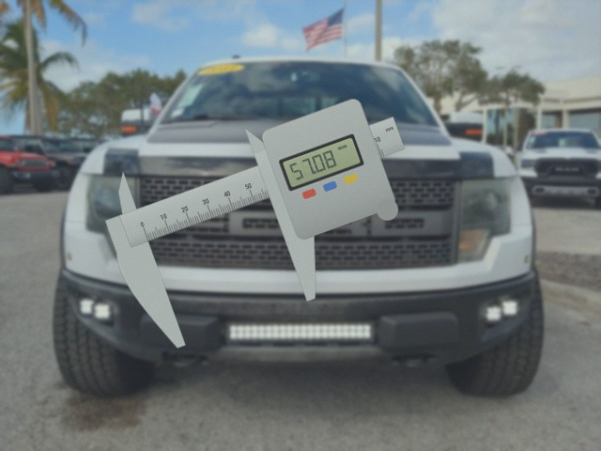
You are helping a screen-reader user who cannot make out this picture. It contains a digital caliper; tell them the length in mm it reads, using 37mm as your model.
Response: 57.08mm
